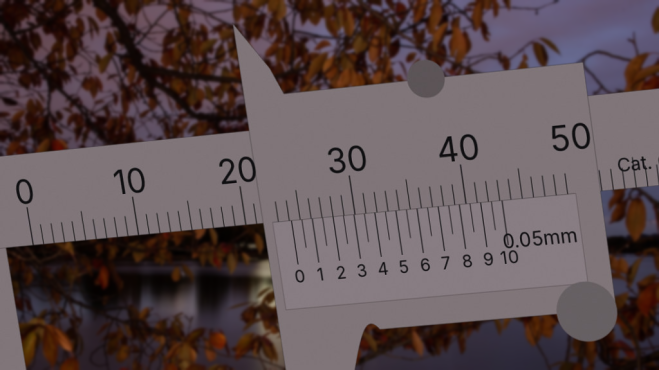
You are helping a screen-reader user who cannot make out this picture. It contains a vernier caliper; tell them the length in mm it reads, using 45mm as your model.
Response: 24.2mm
